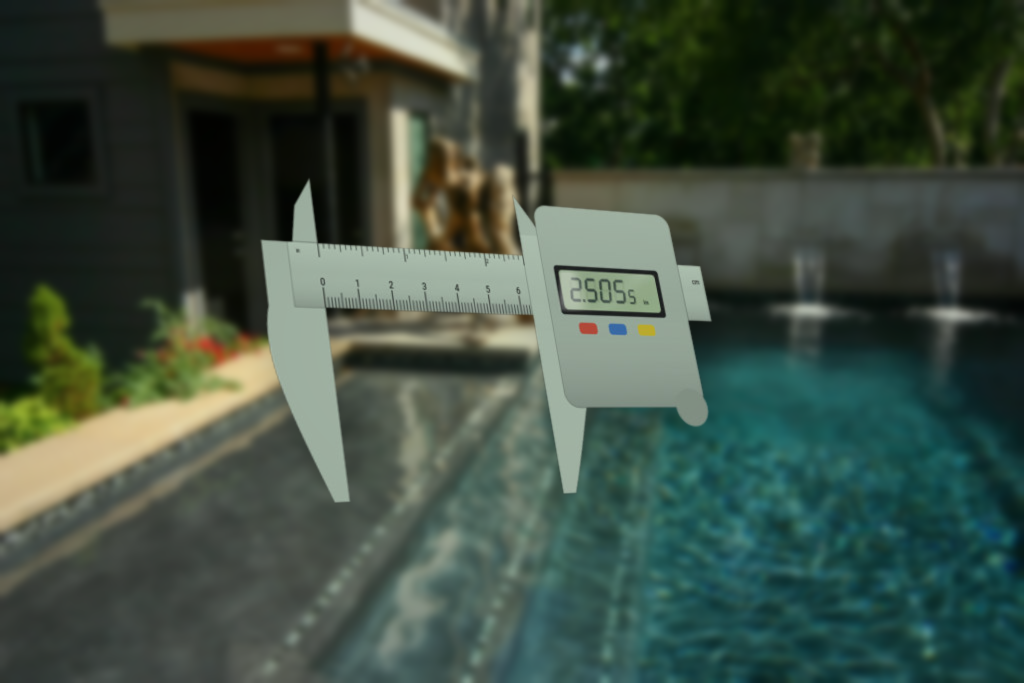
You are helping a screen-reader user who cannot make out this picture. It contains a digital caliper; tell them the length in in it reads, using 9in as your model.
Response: 2.5055in
